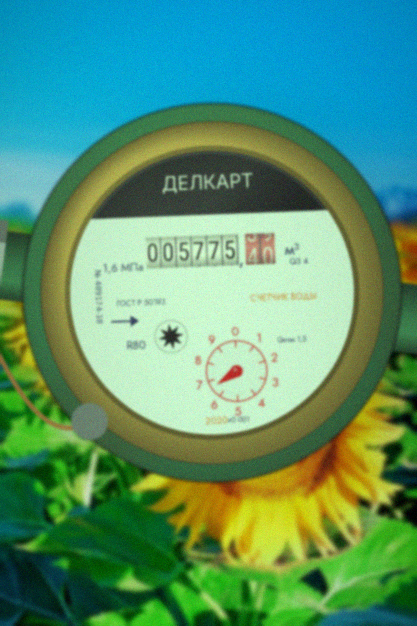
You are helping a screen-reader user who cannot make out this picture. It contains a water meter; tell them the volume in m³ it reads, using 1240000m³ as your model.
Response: 5775.396m³
